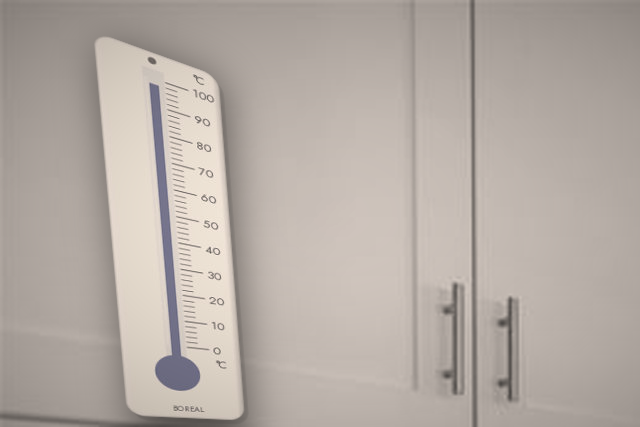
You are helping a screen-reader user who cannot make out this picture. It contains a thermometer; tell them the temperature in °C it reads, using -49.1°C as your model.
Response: 98°C
